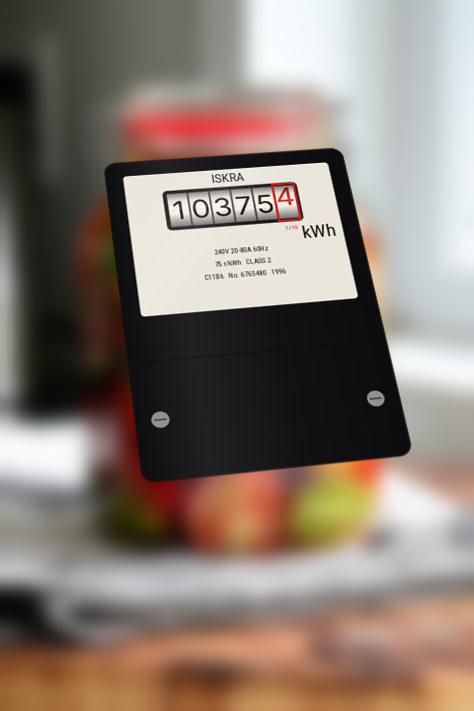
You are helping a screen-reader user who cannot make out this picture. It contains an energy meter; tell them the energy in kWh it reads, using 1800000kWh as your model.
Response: 10375.4kWh
